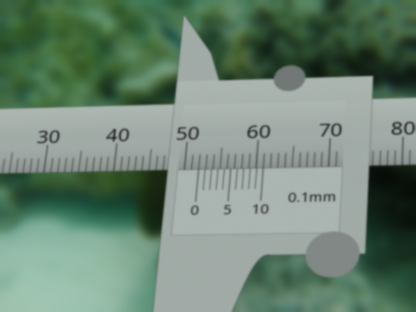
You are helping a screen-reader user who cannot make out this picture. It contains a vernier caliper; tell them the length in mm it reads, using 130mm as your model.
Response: 52.0mm
